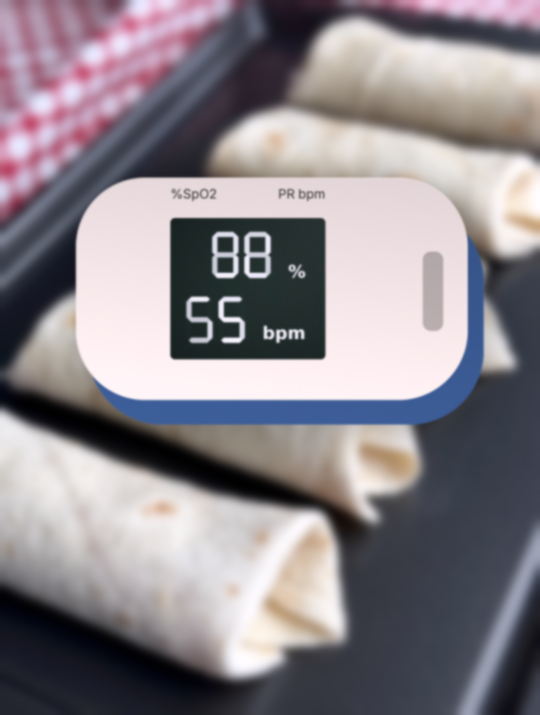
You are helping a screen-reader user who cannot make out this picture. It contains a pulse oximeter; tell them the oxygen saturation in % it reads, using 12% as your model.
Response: 88%
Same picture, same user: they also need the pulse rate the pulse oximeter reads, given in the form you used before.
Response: 55bpm
